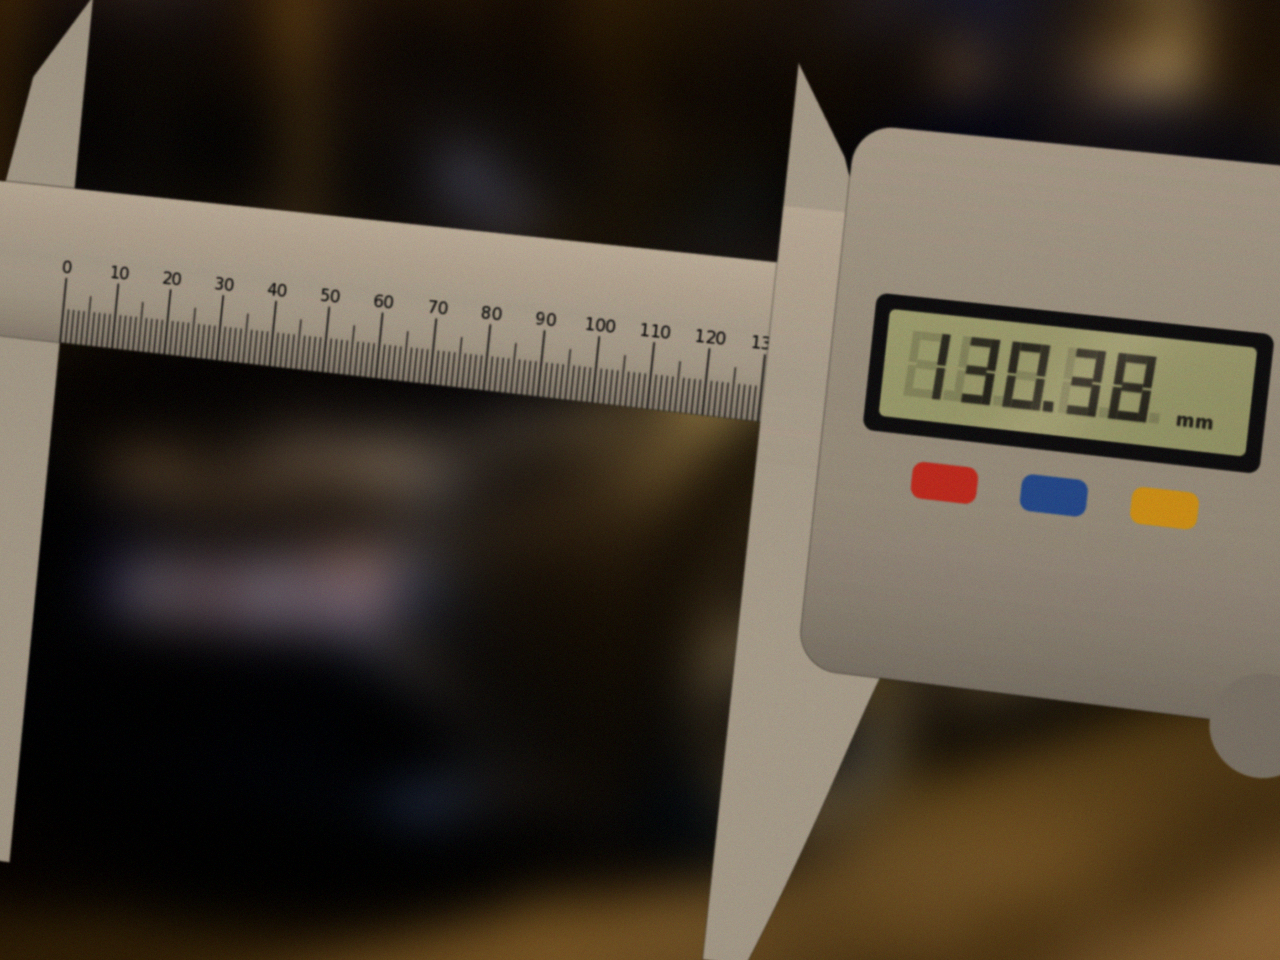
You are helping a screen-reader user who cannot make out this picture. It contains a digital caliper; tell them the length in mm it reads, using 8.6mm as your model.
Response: 130.38mm
